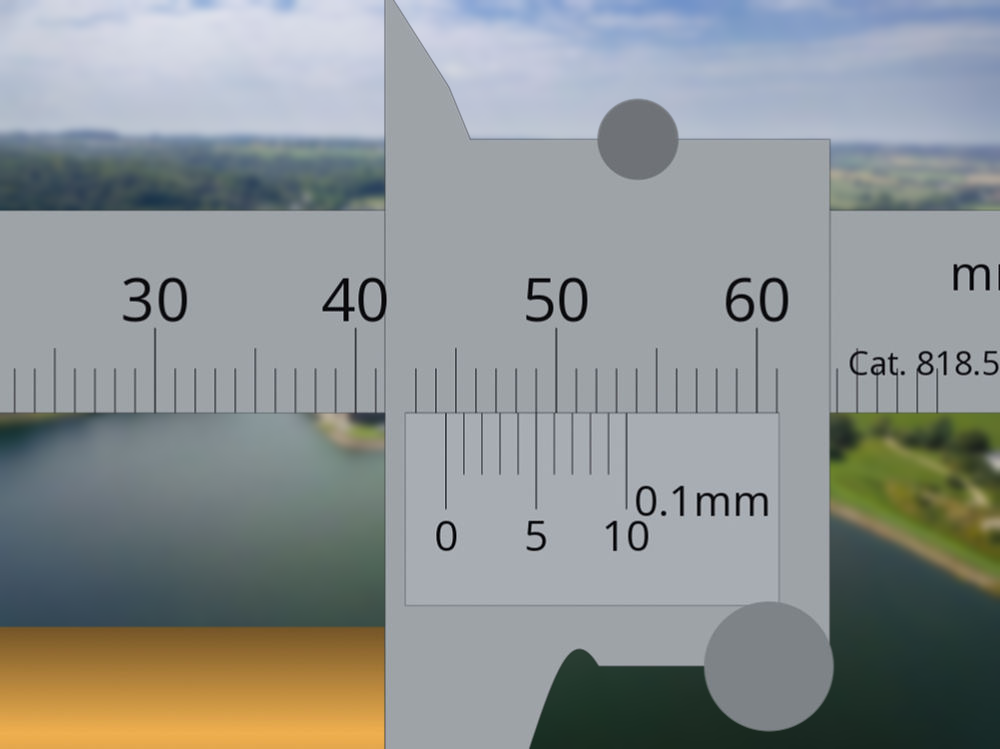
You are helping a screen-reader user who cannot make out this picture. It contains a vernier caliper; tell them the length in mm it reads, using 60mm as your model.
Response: 44.5mm
